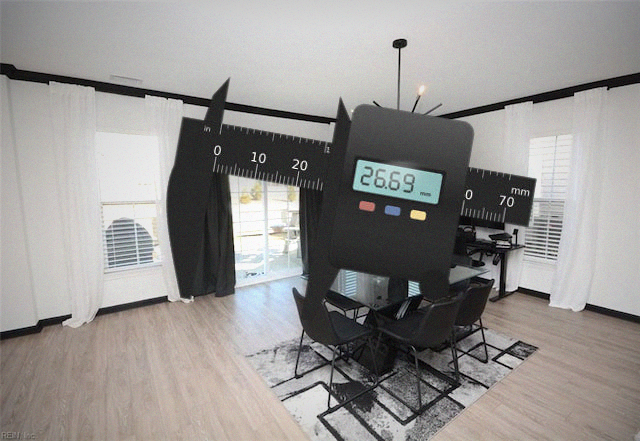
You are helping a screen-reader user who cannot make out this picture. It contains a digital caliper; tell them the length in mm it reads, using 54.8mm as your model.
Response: 26.69mm
